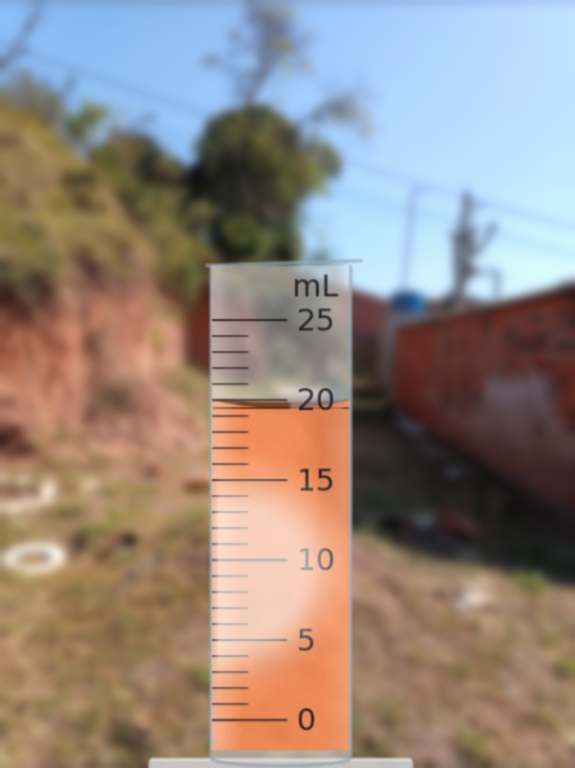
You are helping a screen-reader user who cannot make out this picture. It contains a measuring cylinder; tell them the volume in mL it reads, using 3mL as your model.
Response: 19.5mL
